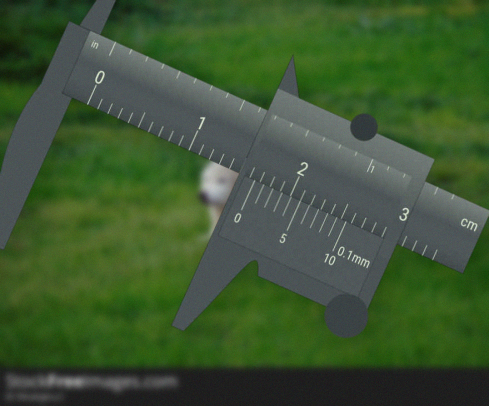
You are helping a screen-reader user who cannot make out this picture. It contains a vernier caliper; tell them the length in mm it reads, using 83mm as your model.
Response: 16.5mm
